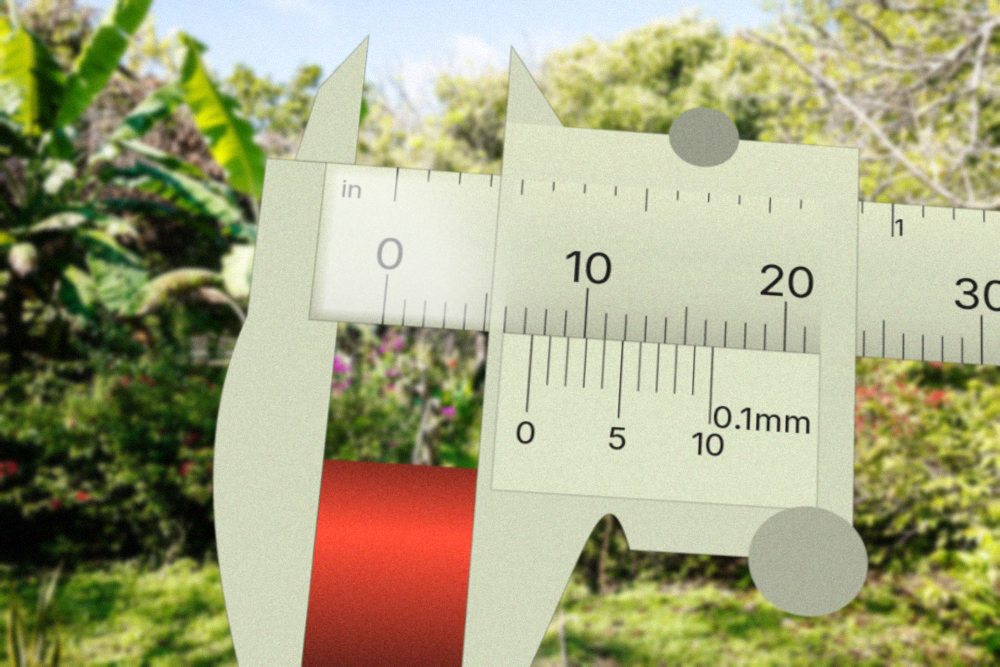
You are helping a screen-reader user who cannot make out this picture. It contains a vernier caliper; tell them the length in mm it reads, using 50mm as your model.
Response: 7.4mm
